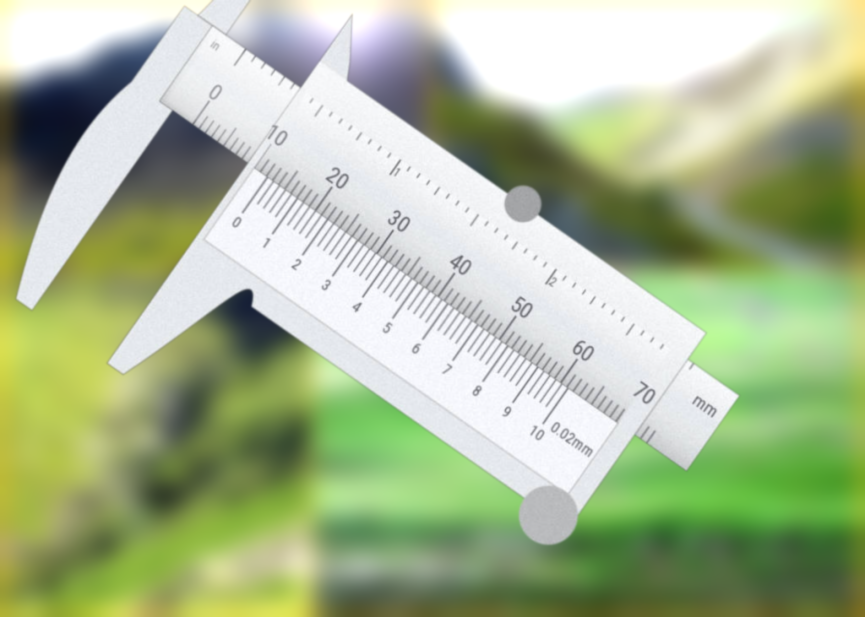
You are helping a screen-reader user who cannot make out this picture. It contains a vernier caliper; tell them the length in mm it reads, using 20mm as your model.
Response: 12.2mm
